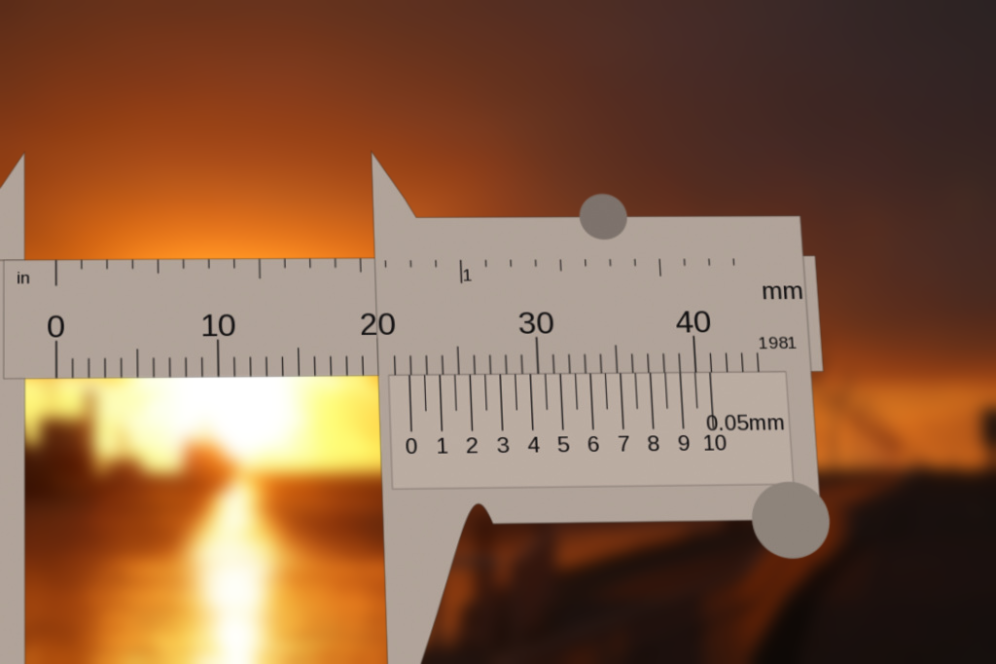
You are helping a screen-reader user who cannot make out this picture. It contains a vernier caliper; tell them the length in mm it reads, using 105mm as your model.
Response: 21.9mm
